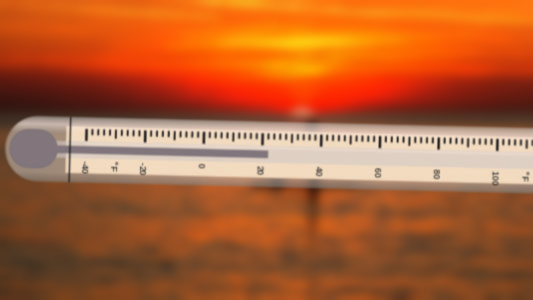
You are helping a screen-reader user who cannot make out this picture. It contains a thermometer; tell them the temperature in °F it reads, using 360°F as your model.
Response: 22°F
